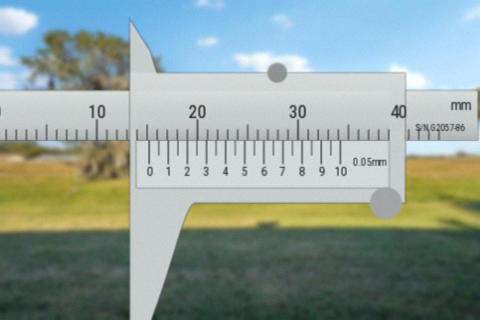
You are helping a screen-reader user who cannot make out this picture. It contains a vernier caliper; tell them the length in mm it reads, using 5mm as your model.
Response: 15.2mm
